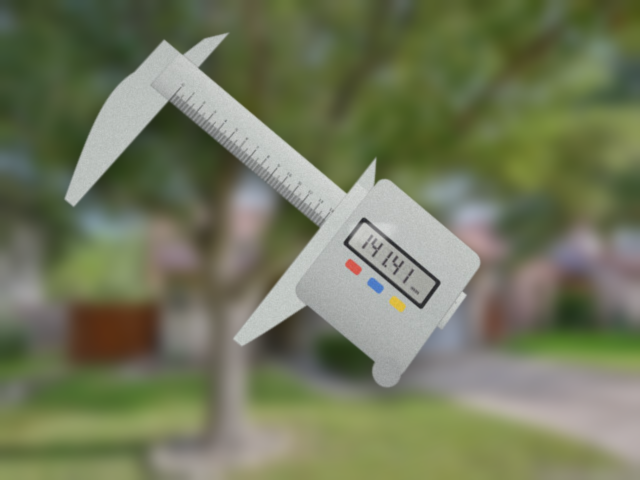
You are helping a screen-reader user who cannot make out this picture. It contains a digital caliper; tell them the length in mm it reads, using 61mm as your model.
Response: 141.41mm
